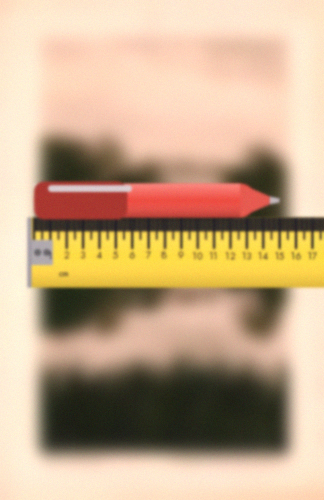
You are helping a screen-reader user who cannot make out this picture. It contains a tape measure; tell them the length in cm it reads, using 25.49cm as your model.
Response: 15cm
